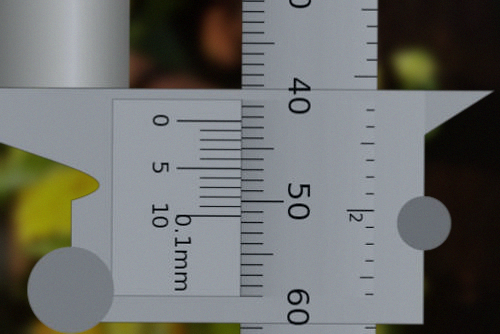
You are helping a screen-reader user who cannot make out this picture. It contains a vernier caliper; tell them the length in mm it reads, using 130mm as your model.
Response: 42.4mm
